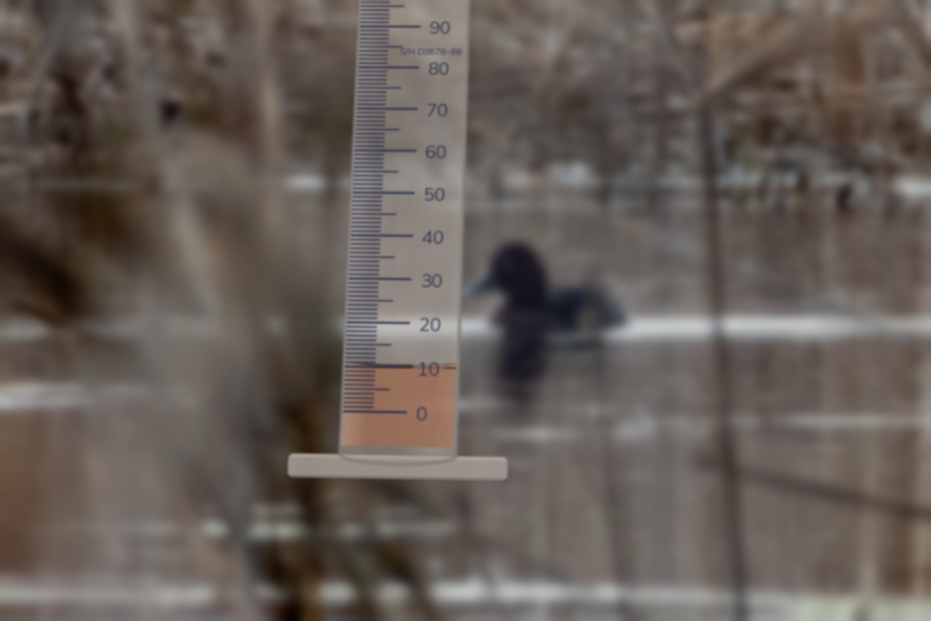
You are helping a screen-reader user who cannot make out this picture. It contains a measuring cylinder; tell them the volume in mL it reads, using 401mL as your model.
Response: 10mL
